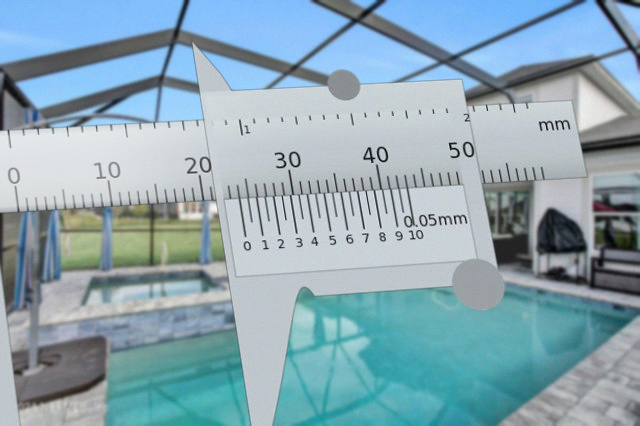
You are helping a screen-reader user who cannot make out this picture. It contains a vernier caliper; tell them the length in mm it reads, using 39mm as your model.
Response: 24.0mm
